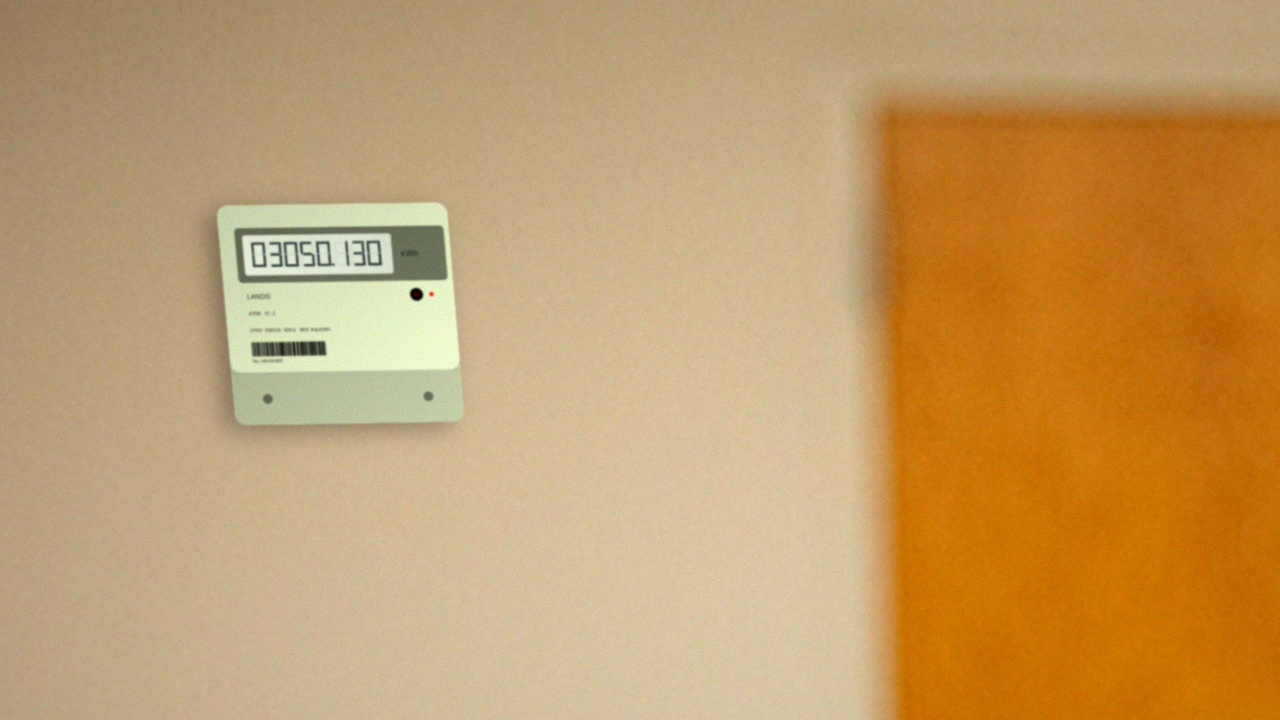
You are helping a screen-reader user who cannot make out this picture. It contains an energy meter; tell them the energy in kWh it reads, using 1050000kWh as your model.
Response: 3050.130kWh
